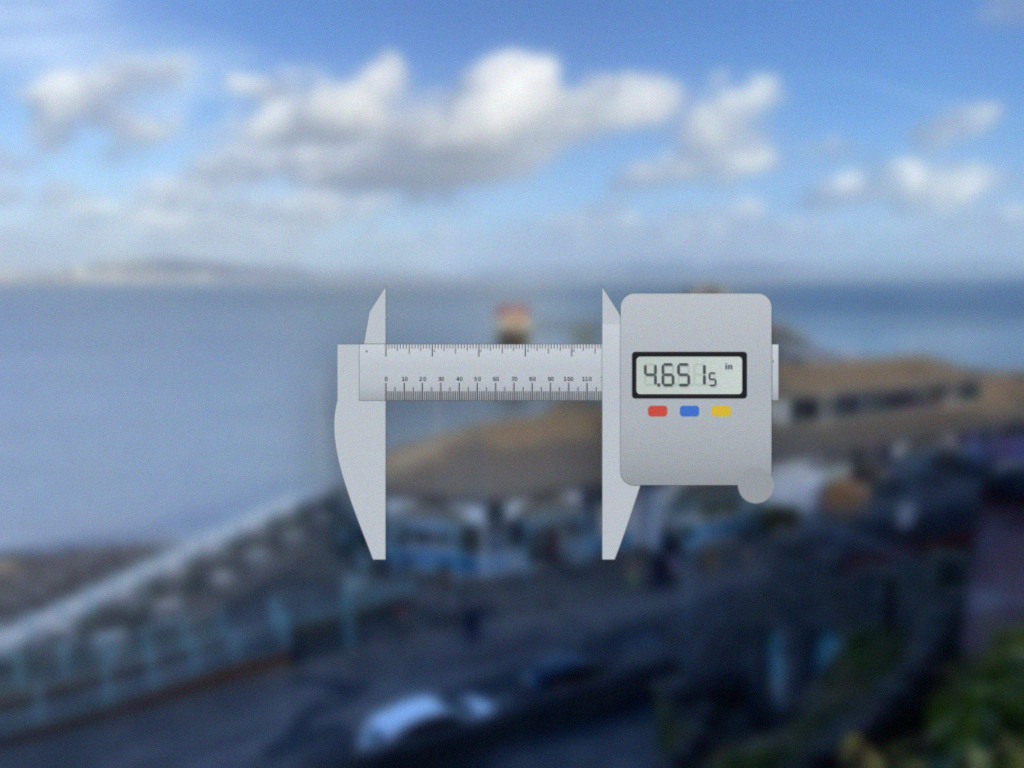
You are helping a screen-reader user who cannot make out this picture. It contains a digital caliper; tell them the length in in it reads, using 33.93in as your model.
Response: 4.6515in
